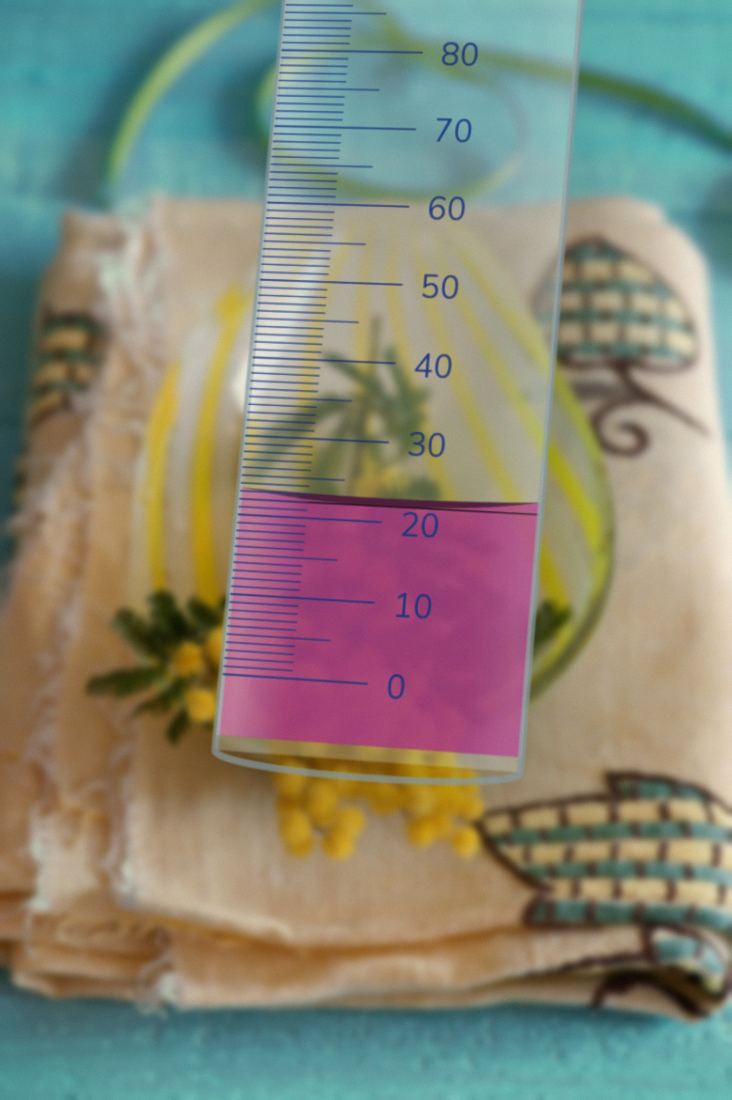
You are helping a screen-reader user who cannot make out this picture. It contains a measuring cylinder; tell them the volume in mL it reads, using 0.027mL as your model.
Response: 22mL
